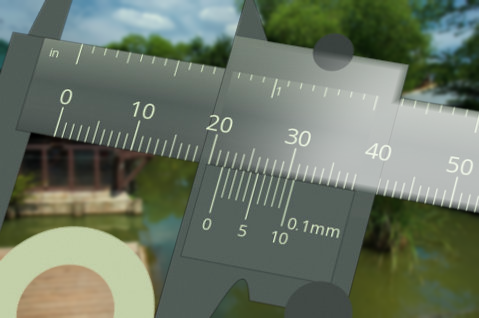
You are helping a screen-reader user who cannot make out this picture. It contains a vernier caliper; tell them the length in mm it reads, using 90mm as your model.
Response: 21.8mm
